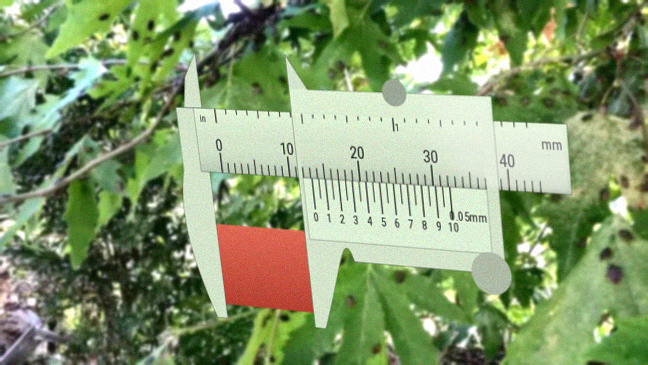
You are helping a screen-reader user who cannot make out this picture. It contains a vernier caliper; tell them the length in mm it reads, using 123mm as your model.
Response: 13.2mm
